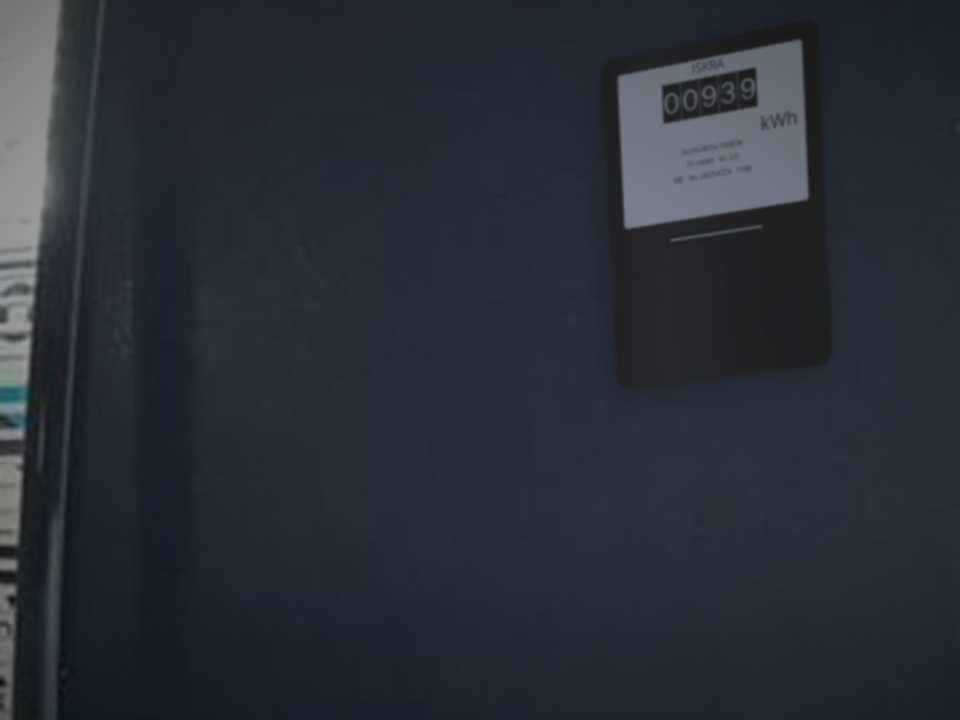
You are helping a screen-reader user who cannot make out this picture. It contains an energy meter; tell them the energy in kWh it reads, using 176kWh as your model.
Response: 939kWh
